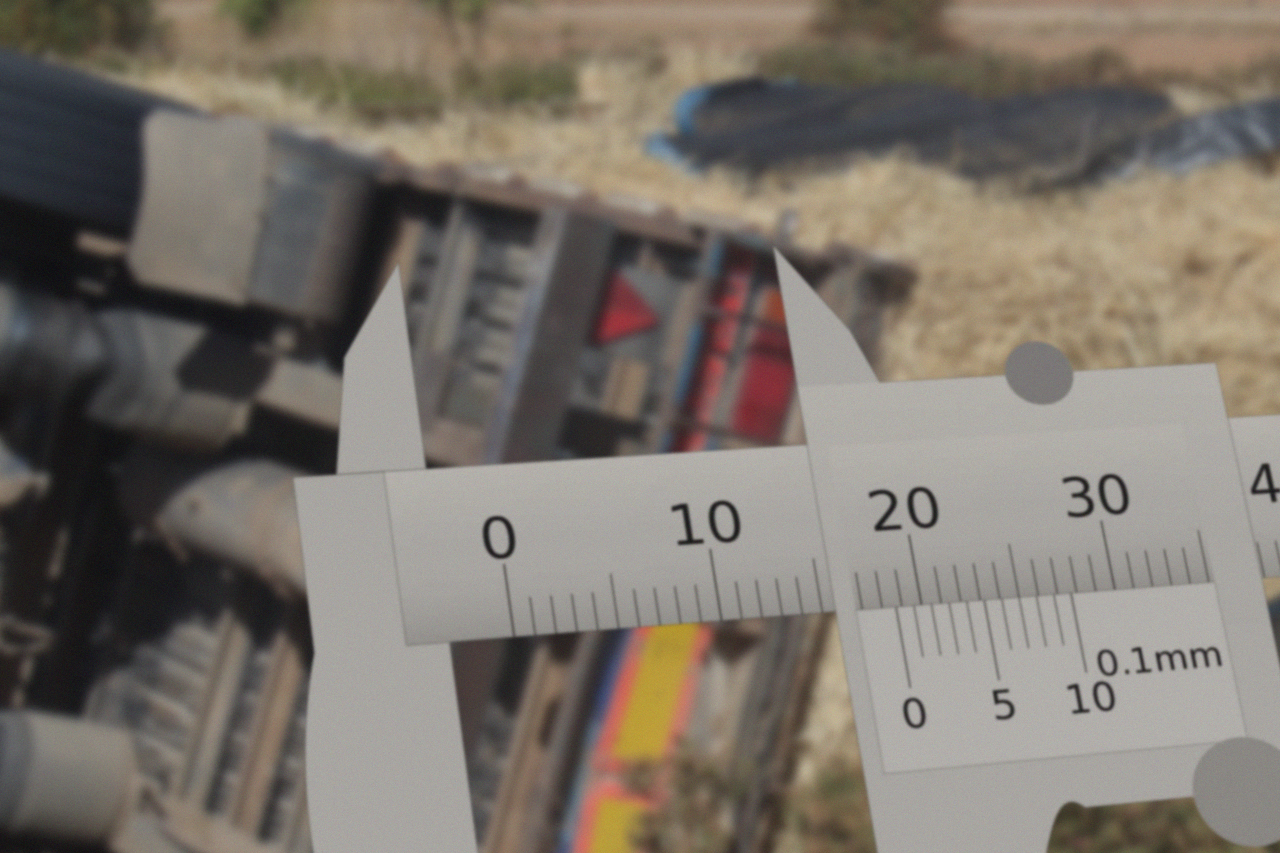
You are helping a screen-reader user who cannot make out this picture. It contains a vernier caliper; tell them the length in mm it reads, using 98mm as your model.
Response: 18.7mm
